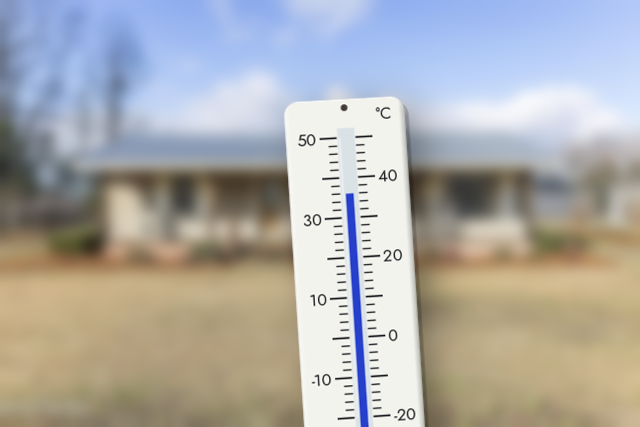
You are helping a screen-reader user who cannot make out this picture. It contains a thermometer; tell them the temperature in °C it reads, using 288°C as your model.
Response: 36°C
